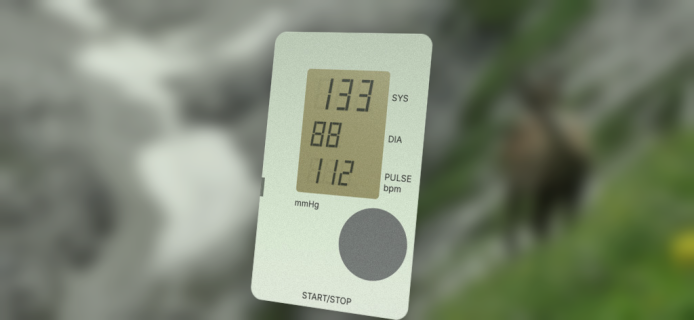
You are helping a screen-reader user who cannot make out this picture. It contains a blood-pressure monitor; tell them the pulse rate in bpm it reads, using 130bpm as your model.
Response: 112bpm
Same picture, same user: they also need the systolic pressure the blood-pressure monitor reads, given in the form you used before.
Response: 133mmHg
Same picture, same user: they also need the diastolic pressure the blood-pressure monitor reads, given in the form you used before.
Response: 88mmHg
